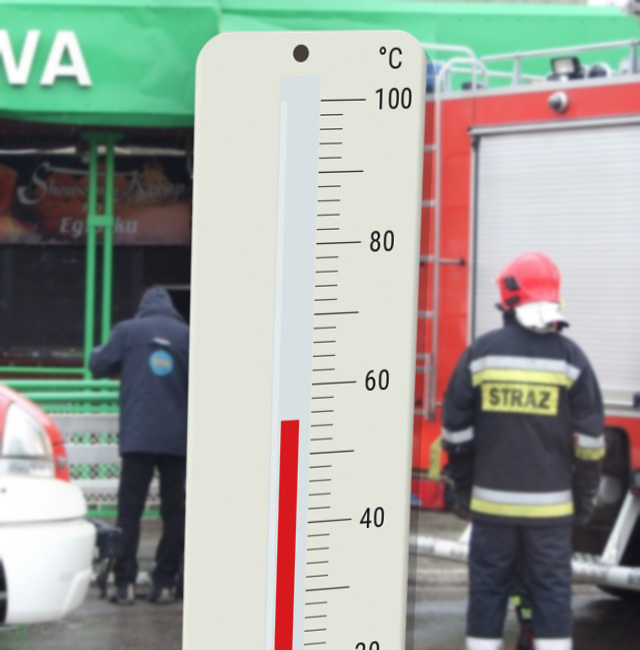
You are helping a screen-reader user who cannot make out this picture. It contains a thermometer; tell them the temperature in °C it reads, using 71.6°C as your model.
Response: 55°C
